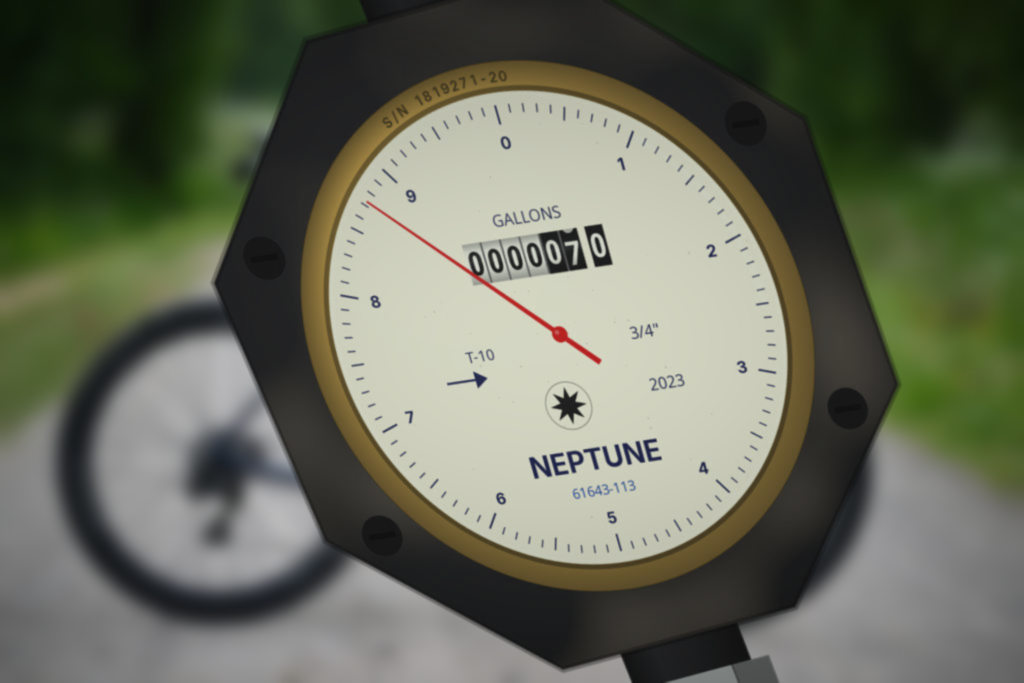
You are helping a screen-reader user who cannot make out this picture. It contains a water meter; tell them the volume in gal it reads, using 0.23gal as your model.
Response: 68.7gal
